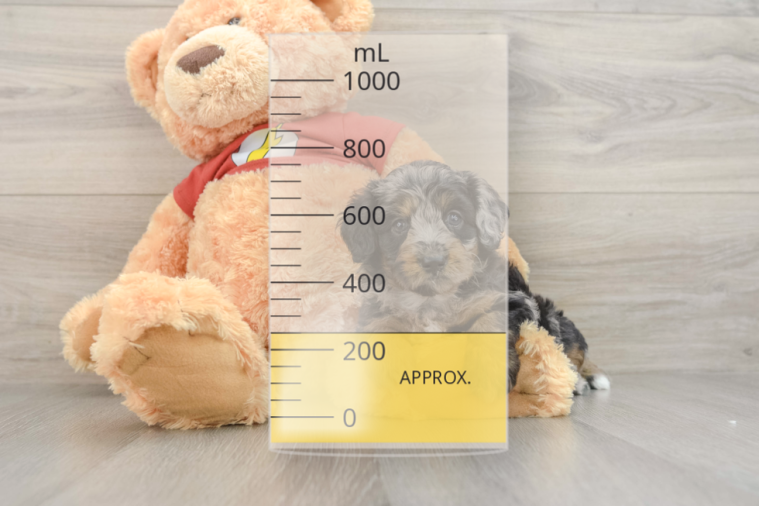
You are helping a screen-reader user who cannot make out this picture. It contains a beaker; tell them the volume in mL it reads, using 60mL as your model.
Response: 250mL
